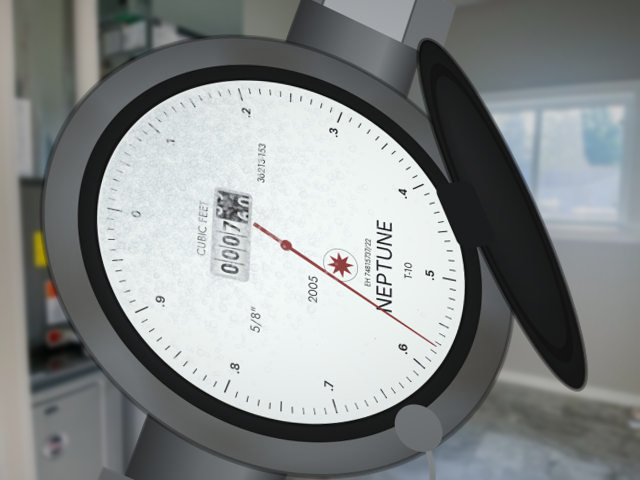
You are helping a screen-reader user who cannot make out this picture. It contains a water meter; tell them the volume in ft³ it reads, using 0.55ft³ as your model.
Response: 759.57ft³
